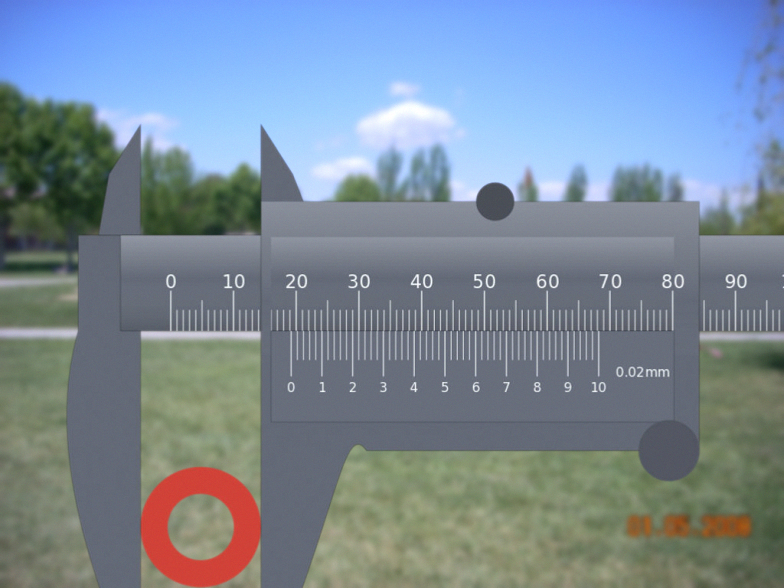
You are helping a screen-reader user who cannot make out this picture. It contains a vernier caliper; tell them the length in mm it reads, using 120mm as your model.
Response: 19.2mm
